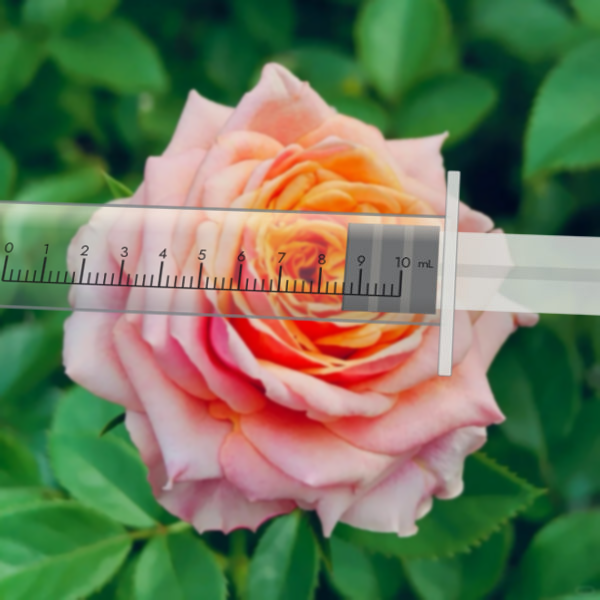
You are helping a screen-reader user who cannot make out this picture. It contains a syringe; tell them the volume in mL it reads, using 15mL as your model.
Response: 8.6mL
